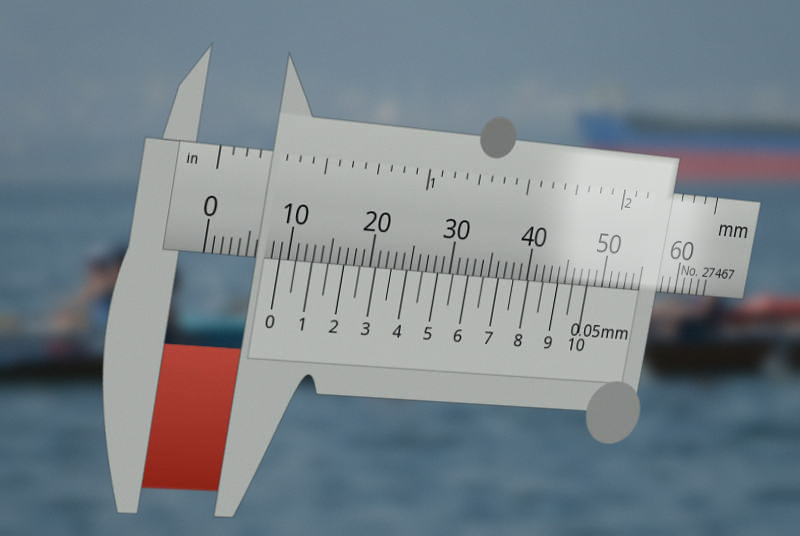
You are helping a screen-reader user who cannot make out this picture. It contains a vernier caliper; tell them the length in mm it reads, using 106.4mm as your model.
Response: 9.0mm
